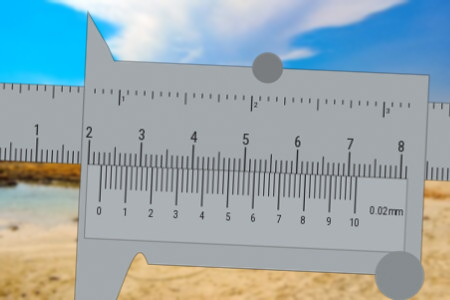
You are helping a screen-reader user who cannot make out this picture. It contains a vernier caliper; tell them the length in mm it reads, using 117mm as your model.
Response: 22.5mm
